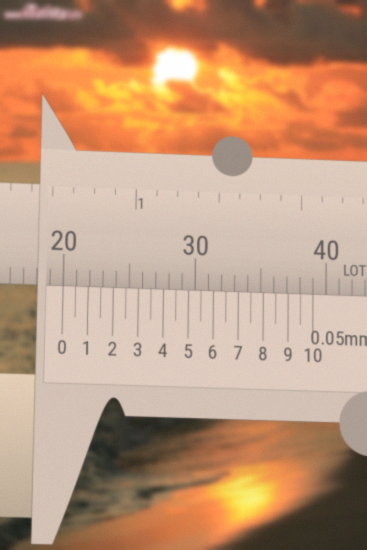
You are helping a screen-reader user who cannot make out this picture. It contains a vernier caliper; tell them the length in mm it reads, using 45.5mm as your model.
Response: 20.0mm
